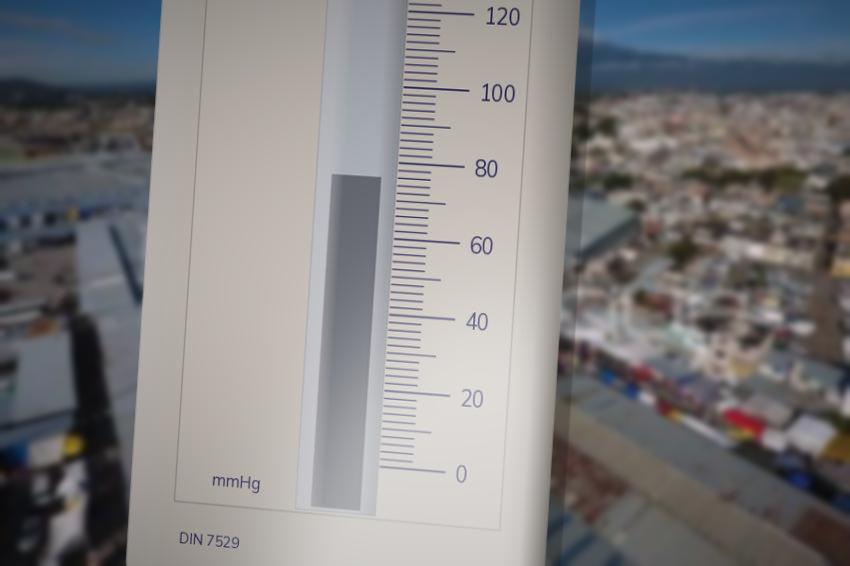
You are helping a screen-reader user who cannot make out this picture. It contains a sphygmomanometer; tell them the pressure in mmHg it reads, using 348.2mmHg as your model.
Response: 76mmHg
